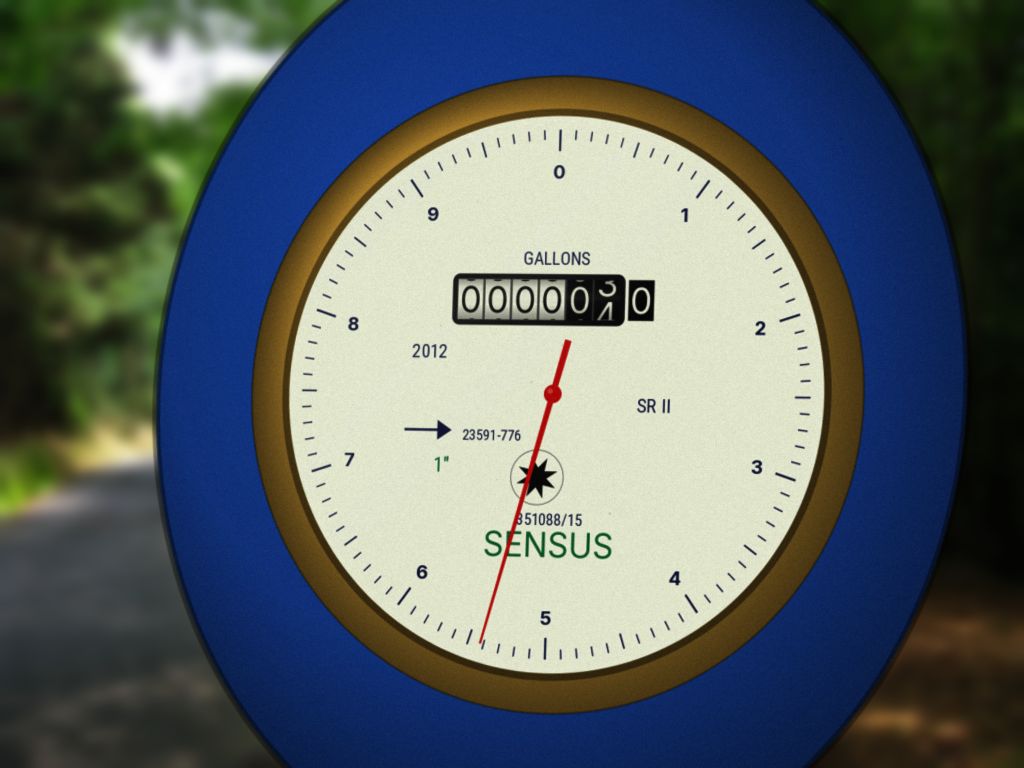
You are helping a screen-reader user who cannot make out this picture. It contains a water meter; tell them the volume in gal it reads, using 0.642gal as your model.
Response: 35.4gal
